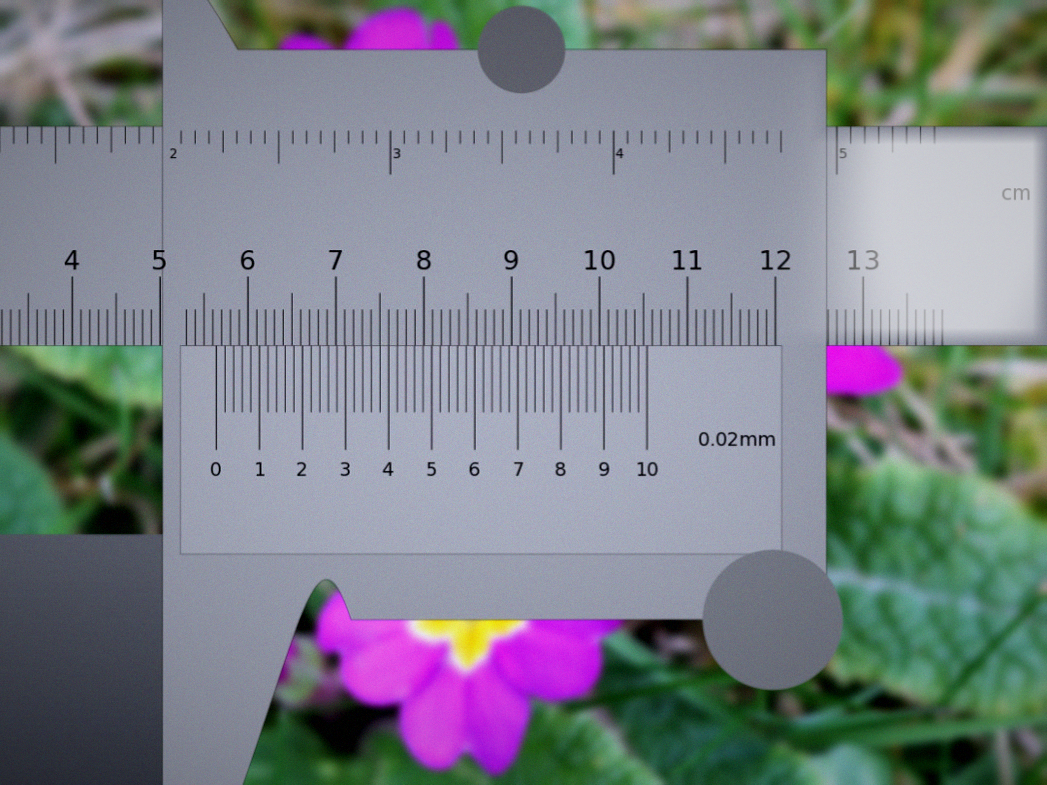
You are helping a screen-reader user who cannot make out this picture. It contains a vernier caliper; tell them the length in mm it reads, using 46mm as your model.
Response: 56.4mm
